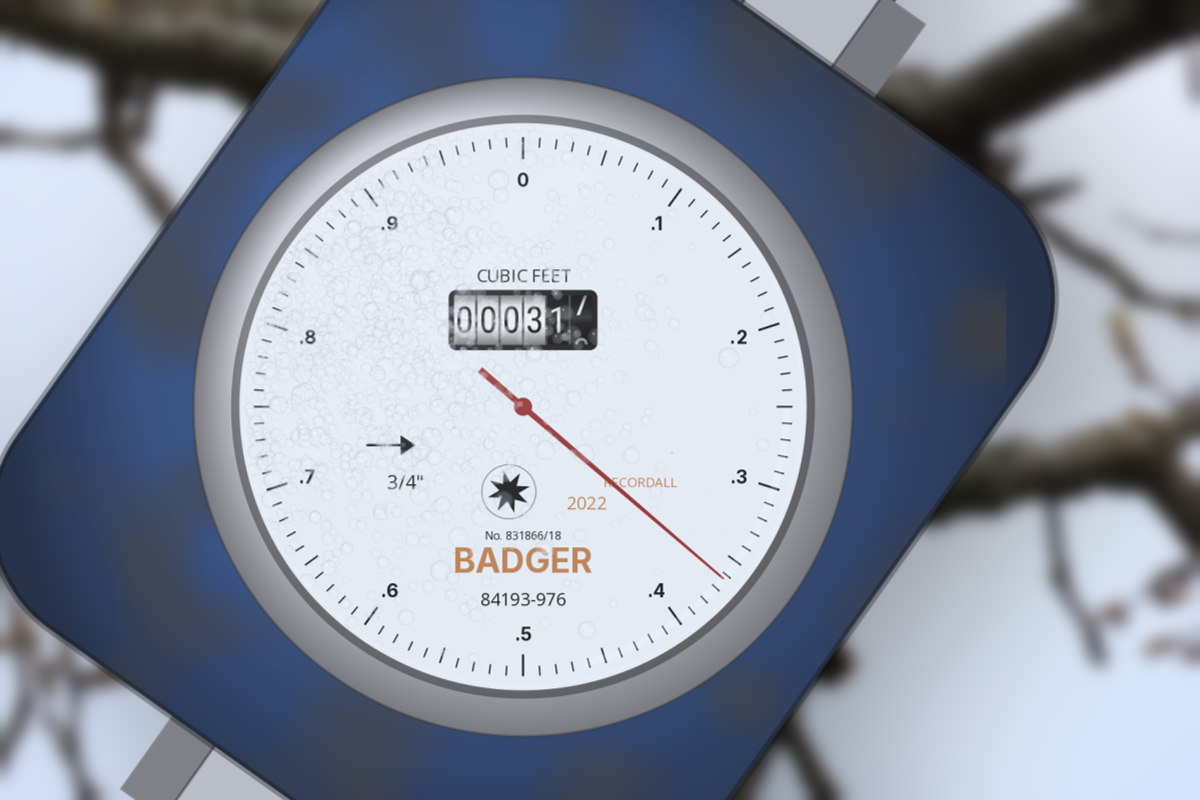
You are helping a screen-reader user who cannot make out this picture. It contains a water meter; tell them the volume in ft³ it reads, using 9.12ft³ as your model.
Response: 317.36ft³
